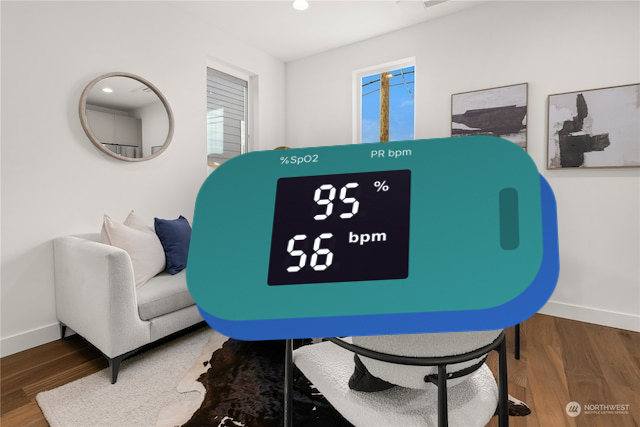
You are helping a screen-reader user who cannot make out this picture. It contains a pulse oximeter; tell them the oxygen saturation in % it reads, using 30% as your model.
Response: 95%
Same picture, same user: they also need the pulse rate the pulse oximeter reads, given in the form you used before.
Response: 56bpm
